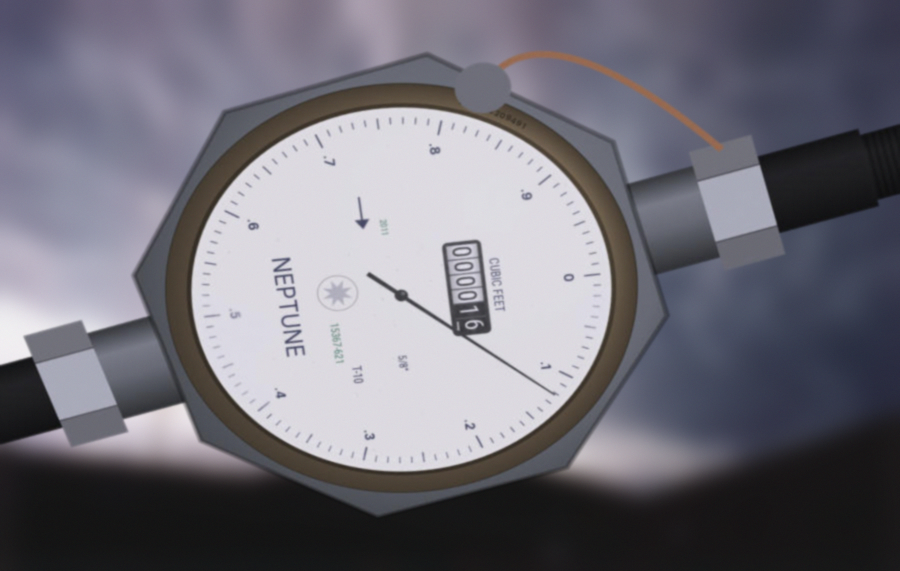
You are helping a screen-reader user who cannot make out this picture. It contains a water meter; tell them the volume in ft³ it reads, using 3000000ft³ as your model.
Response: 16.12ft³
